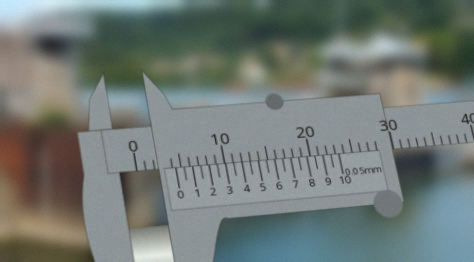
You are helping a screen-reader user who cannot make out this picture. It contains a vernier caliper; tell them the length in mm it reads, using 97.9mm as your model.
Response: 4.4mm
